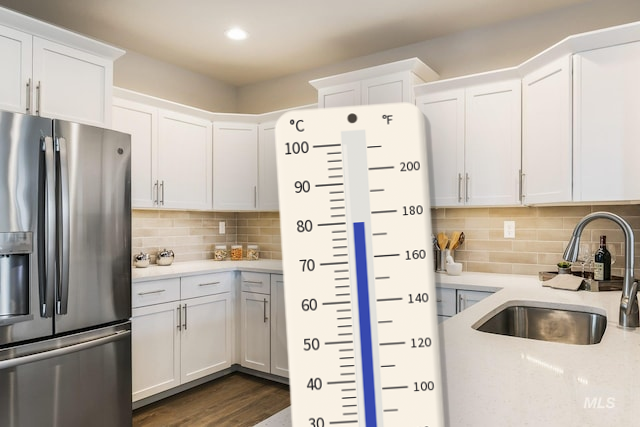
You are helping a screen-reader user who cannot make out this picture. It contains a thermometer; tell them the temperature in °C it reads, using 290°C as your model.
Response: 80°C
